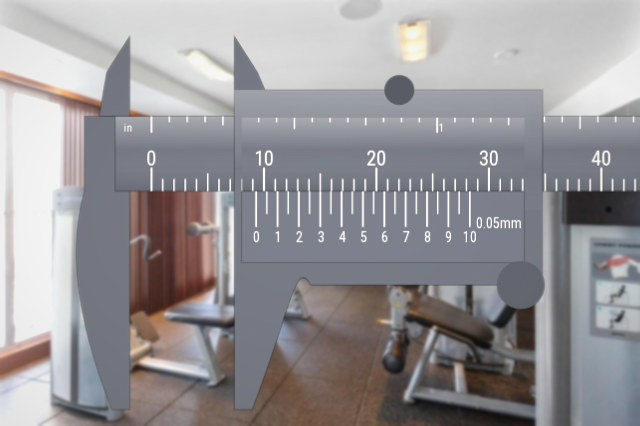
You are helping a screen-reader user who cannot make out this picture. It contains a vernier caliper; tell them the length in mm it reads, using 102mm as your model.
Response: 9.3mm
